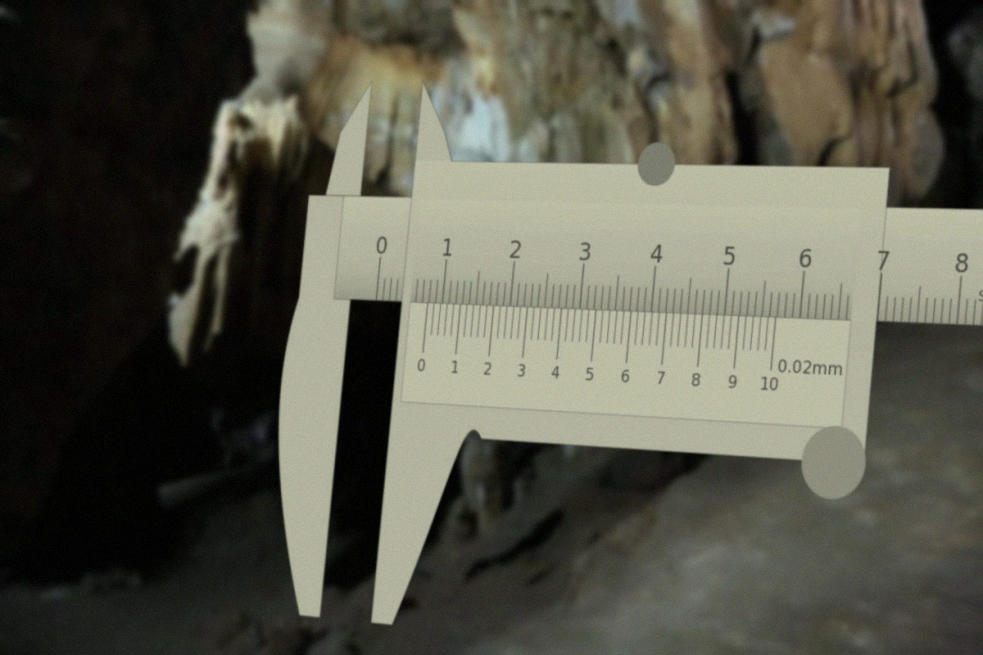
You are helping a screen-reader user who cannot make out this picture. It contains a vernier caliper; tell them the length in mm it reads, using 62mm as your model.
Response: 7.8mm
